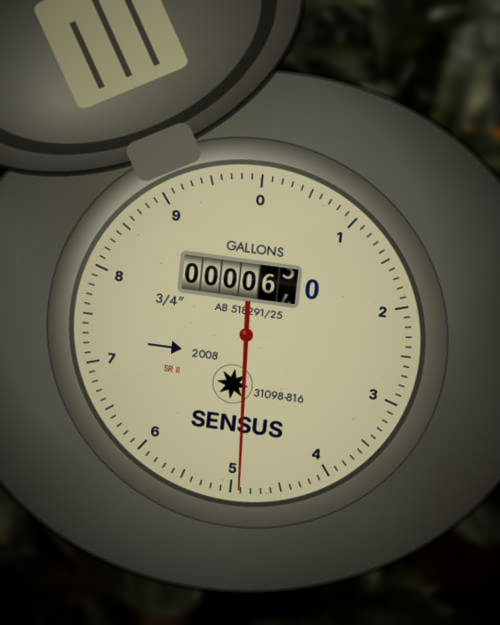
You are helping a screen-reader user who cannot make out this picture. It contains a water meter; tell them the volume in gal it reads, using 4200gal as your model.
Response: 634.9gal
